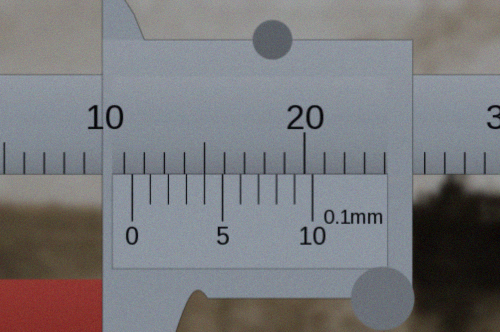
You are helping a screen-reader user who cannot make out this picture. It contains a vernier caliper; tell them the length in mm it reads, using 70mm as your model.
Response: 11.4mm
